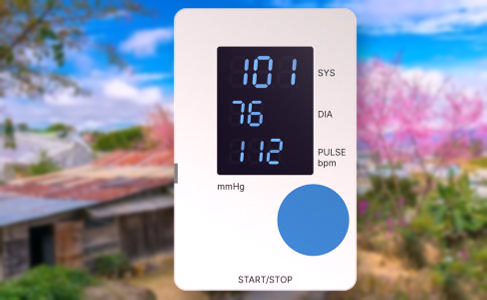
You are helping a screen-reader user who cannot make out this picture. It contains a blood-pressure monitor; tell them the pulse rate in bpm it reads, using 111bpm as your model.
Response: 112bpm
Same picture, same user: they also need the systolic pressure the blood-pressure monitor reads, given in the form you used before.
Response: 101mmHg
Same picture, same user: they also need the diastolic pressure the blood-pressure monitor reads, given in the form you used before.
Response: 76mmHg
